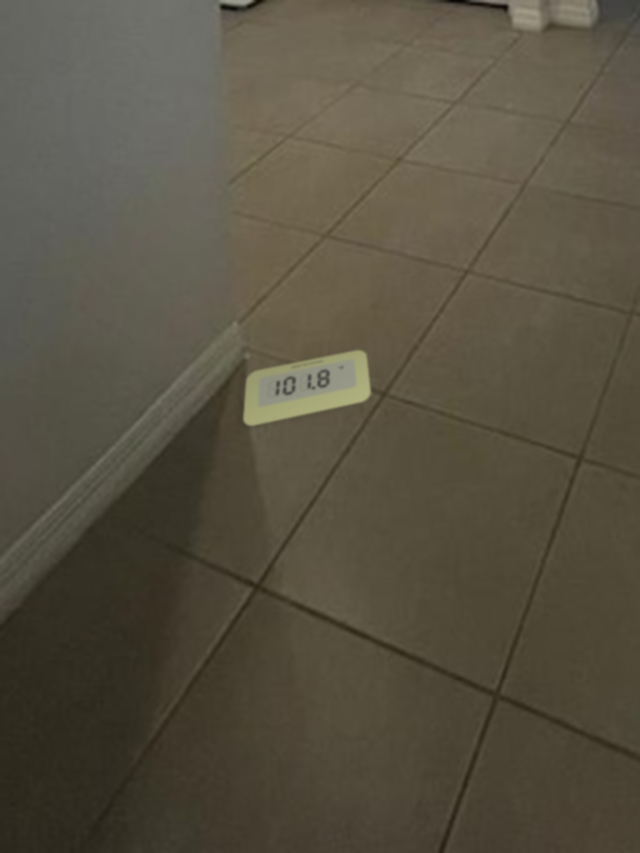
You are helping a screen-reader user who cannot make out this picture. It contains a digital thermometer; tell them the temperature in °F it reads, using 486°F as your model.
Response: 101.8°F
